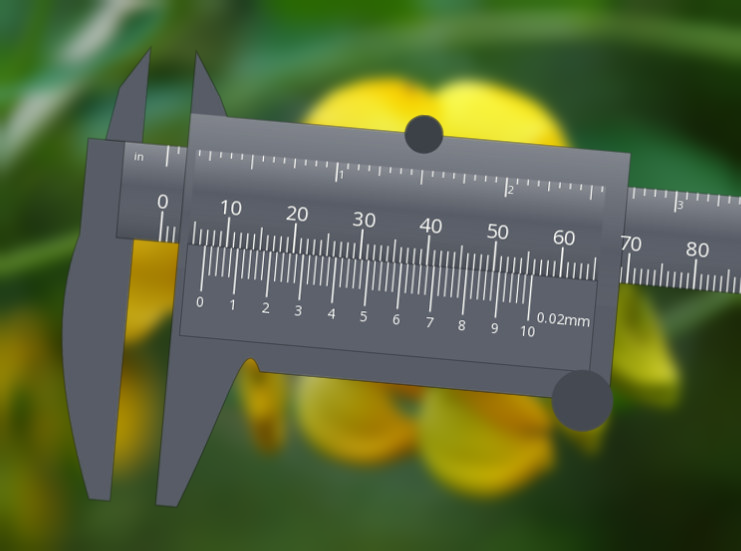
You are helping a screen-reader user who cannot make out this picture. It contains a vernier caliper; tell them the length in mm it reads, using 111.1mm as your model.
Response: 6.8mm
